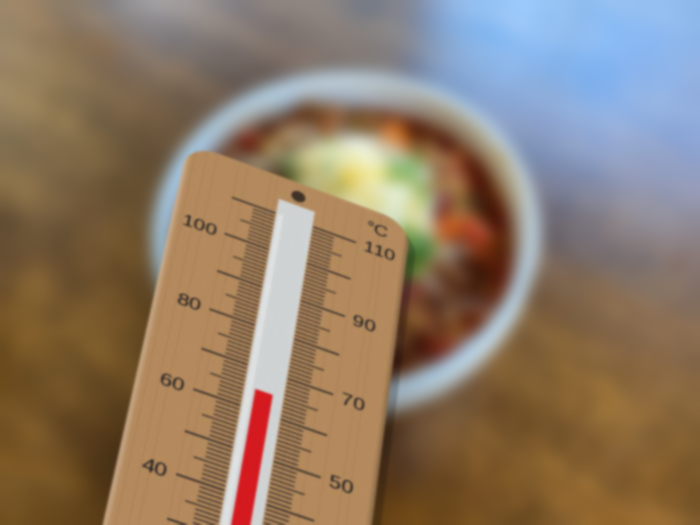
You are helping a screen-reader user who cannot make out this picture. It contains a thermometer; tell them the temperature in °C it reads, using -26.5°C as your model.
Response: 65°C
